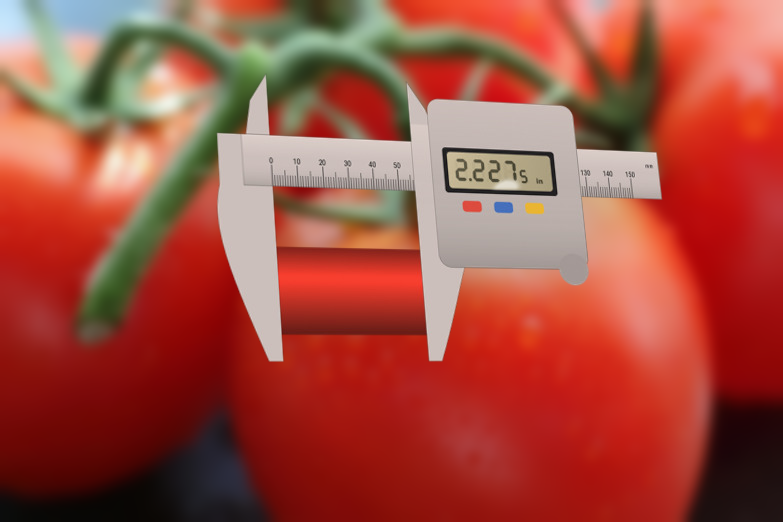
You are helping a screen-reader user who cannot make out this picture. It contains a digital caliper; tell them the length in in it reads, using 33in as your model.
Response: 2.2275in
